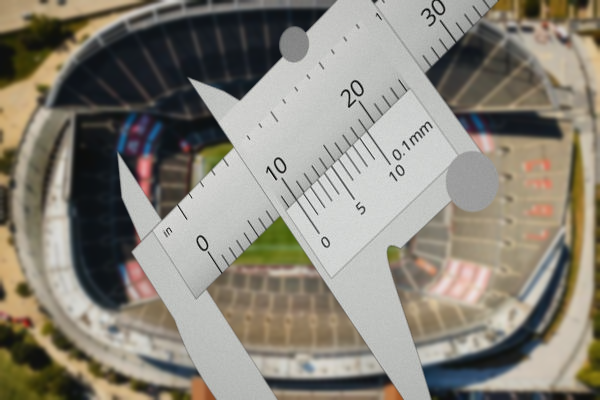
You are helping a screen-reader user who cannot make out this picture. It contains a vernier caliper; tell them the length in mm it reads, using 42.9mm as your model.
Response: 10.0mm
